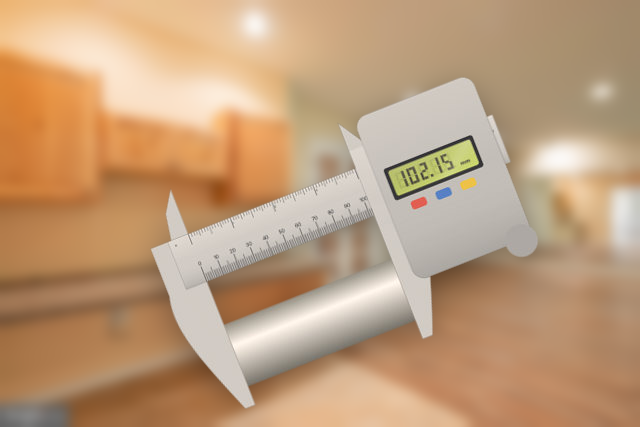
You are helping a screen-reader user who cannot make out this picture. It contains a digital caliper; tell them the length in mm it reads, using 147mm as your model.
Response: 102.15mm
